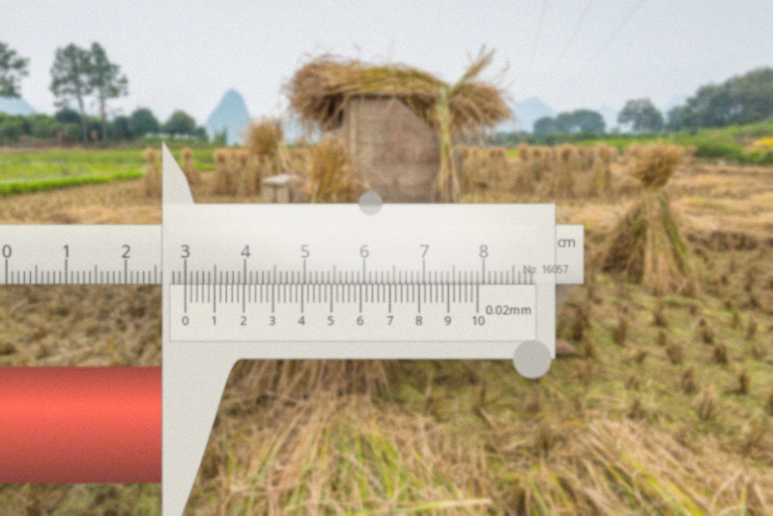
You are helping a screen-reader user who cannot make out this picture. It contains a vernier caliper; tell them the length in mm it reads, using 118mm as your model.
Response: 30.0mm
